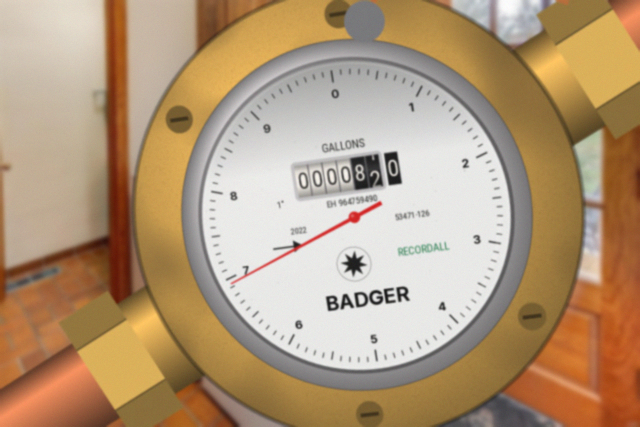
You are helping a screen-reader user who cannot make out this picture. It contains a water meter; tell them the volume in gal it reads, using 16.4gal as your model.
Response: 816.9gal
